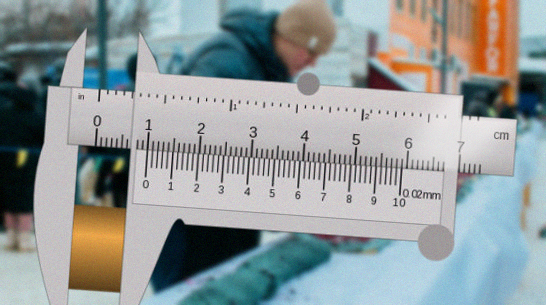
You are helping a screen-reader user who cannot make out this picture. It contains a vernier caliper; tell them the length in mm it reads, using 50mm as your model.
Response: 10.0mm
